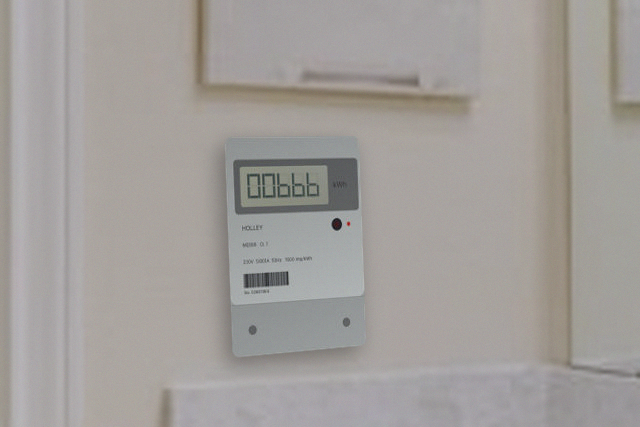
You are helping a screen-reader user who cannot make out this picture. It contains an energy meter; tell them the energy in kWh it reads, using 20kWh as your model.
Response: 666kWh
